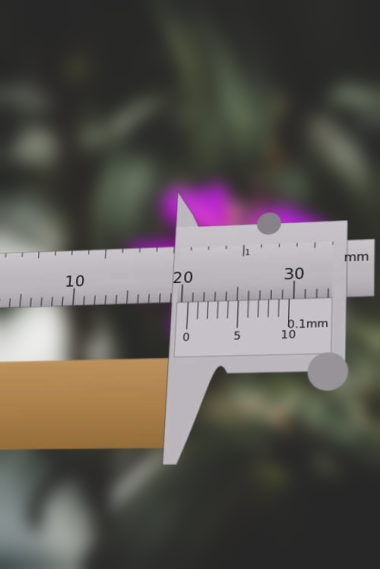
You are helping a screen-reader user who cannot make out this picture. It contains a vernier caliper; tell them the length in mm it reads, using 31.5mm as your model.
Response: 20.6mm
